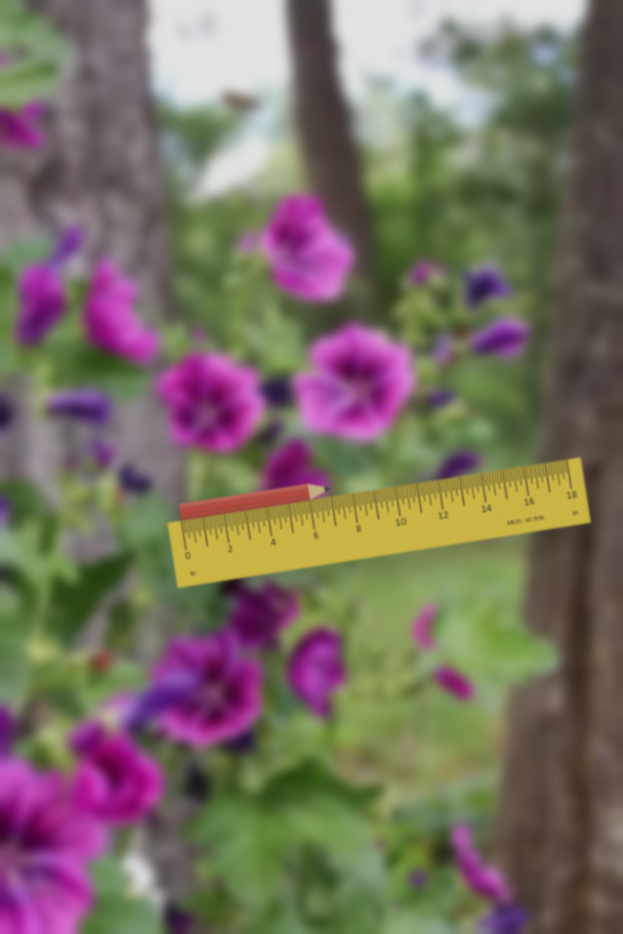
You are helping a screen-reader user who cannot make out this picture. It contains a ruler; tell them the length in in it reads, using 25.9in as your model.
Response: 7in
